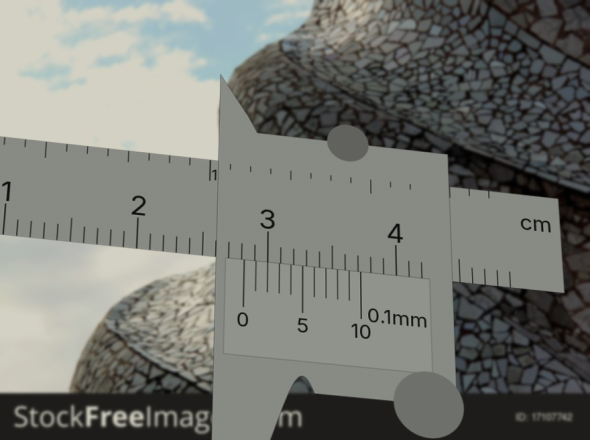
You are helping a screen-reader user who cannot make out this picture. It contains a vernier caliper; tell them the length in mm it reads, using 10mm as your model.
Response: 28.2mm
